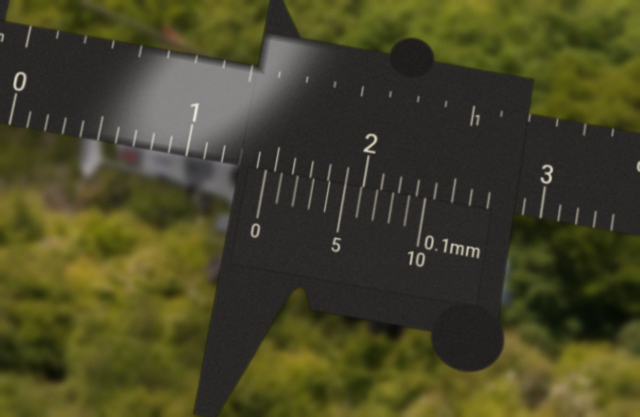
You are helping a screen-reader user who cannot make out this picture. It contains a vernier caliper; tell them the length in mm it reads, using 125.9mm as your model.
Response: 14.5mm
